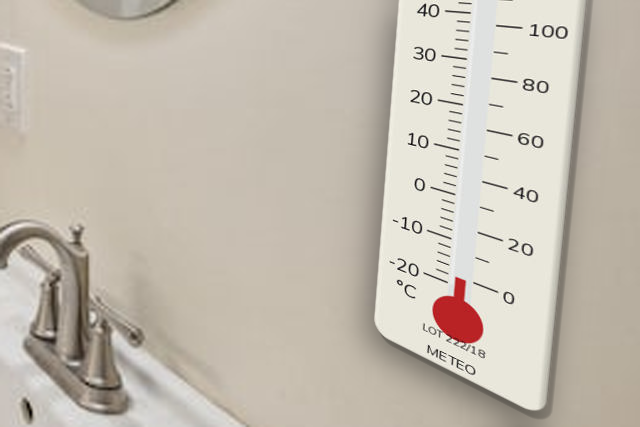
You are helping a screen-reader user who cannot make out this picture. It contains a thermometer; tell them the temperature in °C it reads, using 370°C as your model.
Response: -18°C
